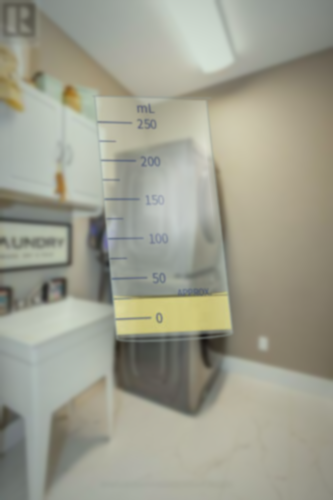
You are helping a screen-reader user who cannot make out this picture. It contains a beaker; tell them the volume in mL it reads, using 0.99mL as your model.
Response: 25mL
